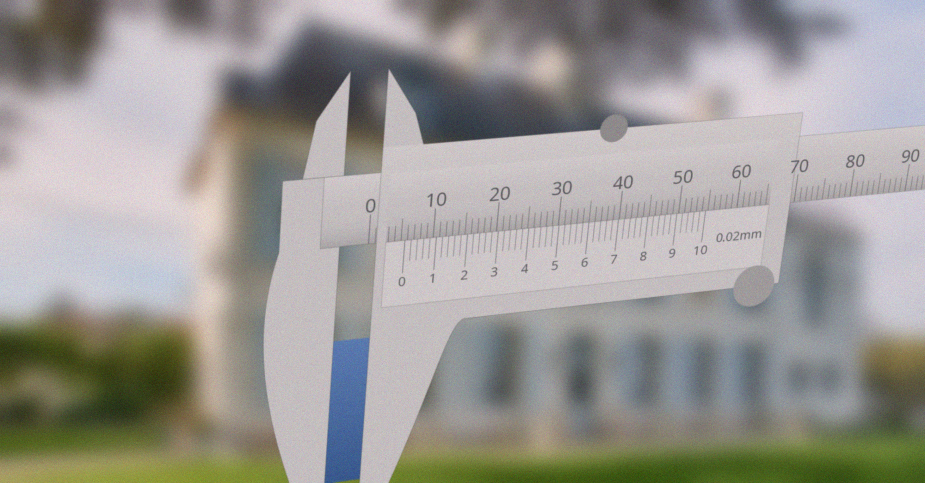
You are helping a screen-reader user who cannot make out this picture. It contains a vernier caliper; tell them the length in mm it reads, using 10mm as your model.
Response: 5.6mm
